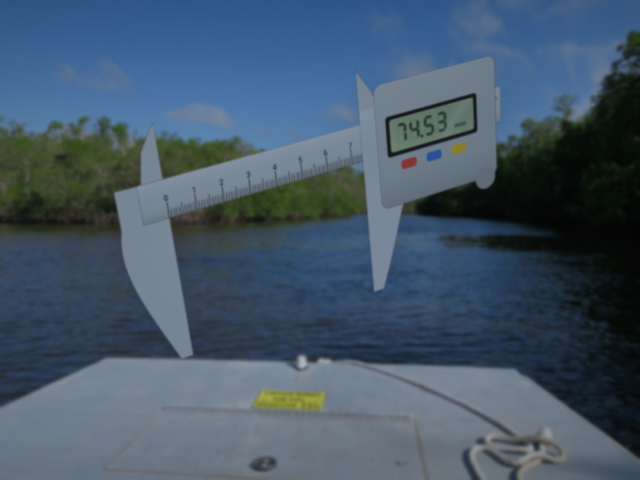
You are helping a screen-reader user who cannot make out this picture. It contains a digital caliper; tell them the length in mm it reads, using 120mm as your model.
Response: 74.53mm
